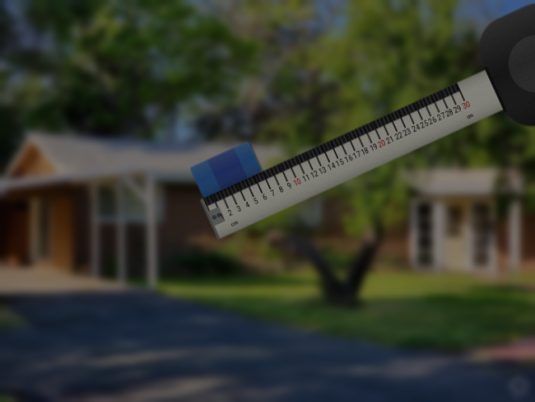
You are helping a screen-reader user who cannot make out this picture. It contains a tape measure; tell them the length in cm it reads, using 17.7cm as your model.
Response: 7cm
